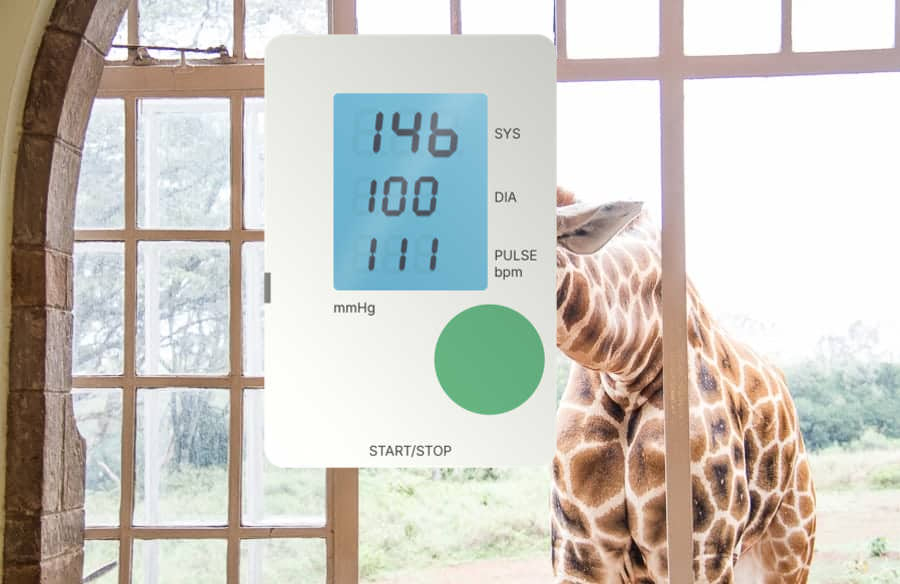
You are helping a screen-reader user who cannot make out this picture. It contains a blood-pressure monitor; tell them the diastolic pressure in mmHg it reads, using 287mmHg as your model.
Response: 100mmHg
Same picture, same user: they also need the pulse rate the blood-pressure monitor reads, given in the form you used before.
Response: 111bpm
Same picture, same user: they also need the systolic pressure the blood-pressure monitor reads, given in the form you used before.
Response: 146mmHg
